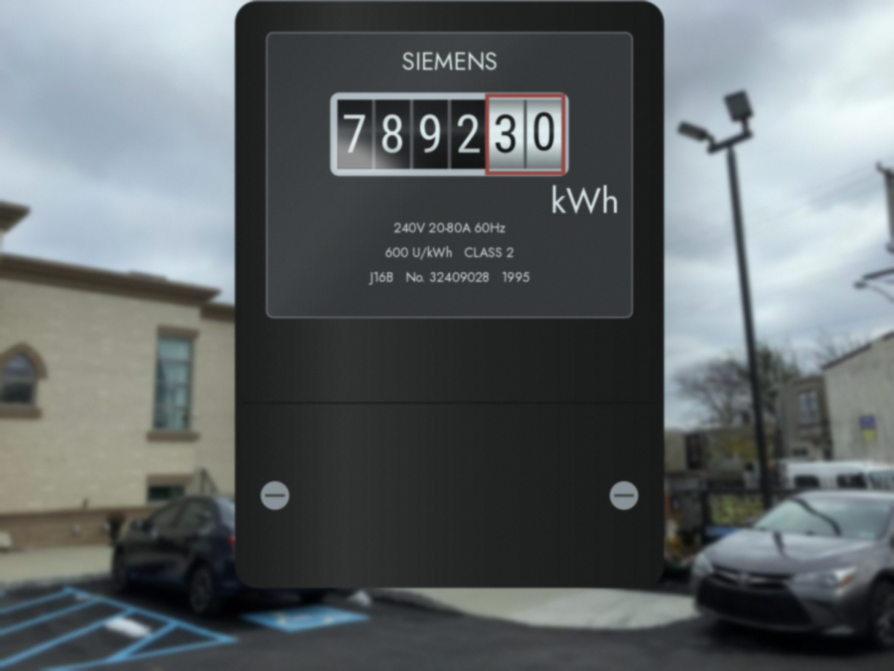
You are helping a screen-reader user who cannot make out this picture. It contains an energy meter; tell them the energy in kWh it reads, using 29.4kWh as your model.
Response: 7892.30kWh
